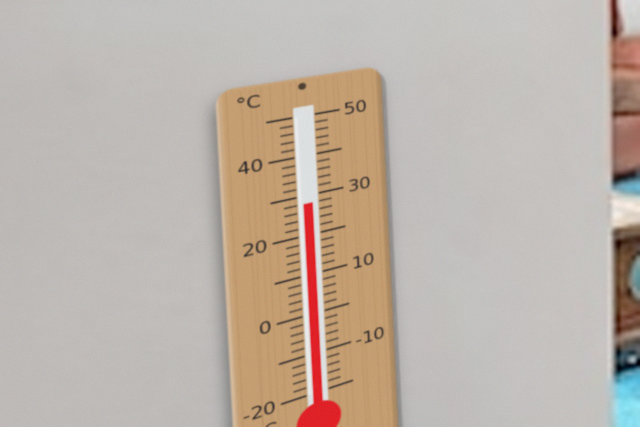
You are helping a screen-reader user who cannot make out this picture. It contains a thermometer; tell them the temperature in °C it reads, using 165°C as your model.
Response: 28°C
